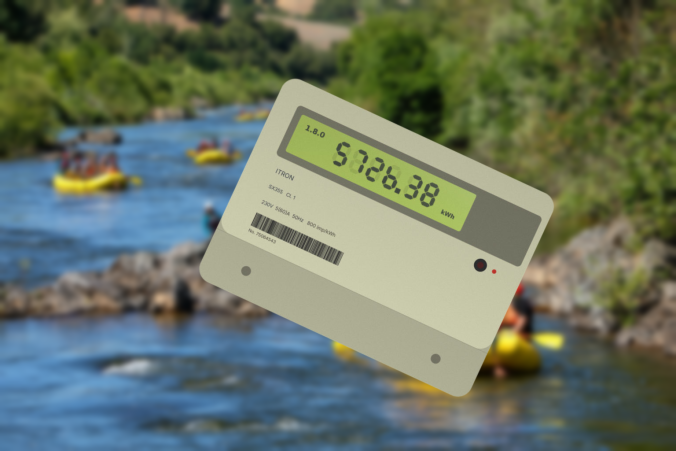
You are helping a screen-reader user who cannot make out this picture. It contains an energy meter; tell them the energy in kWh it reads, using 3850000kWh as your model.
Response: 5726.38kWh
